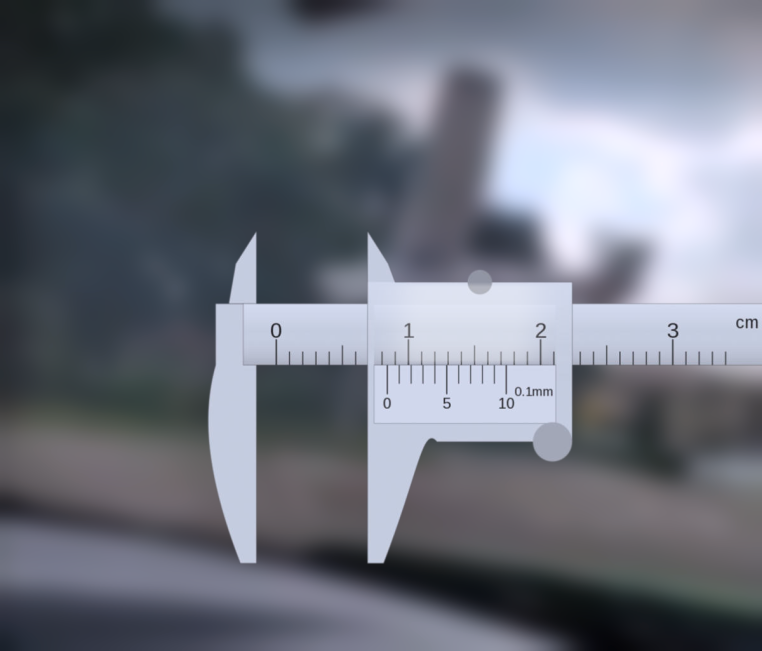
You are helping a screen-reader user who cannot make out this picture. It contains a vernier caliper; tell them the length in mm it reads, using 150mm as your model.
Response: 8.4mm
